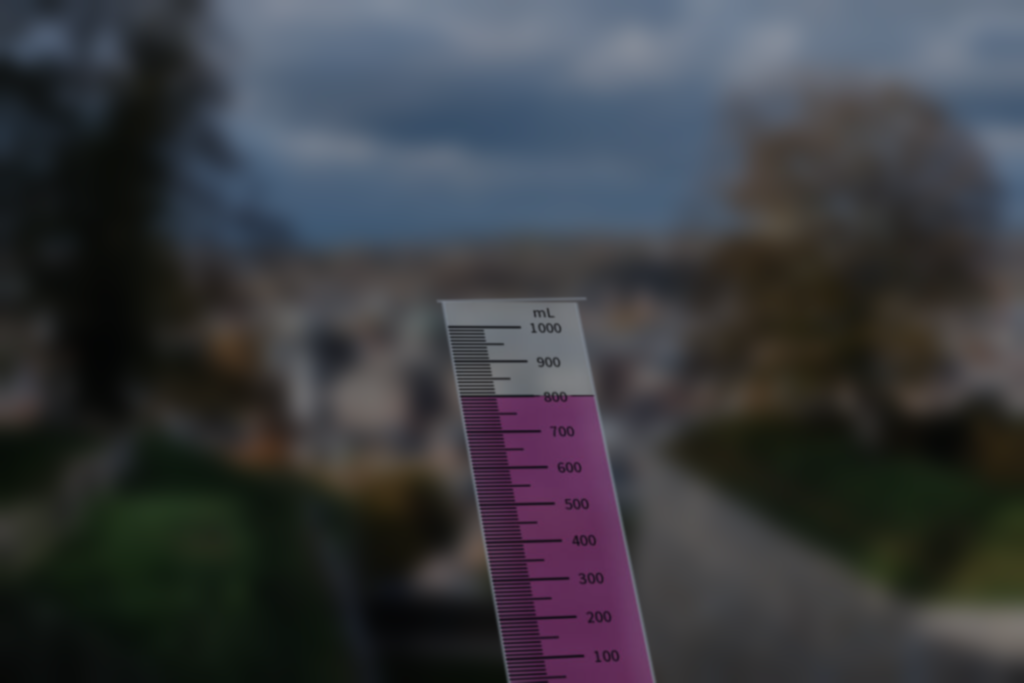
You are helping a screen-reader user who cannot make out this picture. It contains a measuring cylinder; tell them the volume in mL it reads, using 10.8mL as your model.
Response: 800mL
